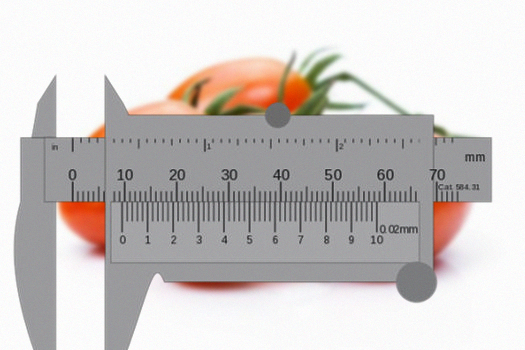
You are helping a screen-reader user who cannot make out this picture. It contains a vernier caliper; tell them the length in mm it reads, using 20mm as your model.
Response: 9.5mm
